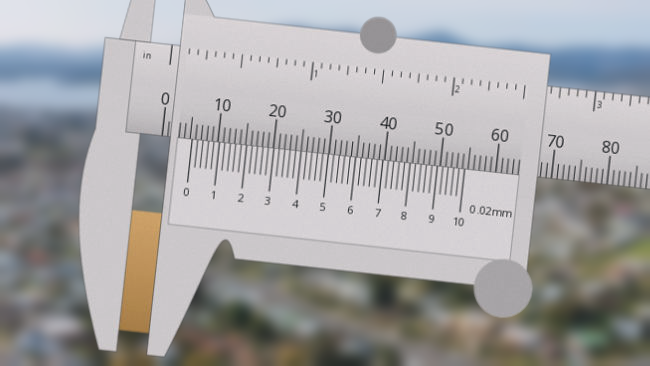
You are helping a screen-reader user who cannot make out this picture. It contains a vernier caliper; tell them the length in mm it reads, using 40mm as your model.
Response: 5.4mm
